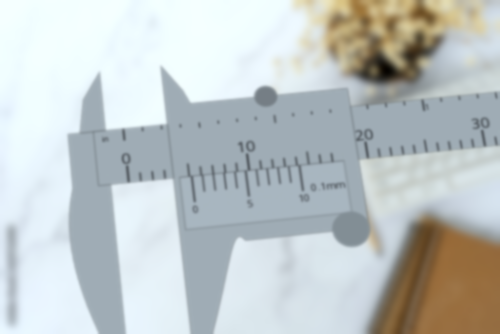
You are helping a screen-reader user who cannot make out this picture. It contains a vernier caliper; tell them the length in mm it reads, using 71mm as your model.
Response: 5.2mm
